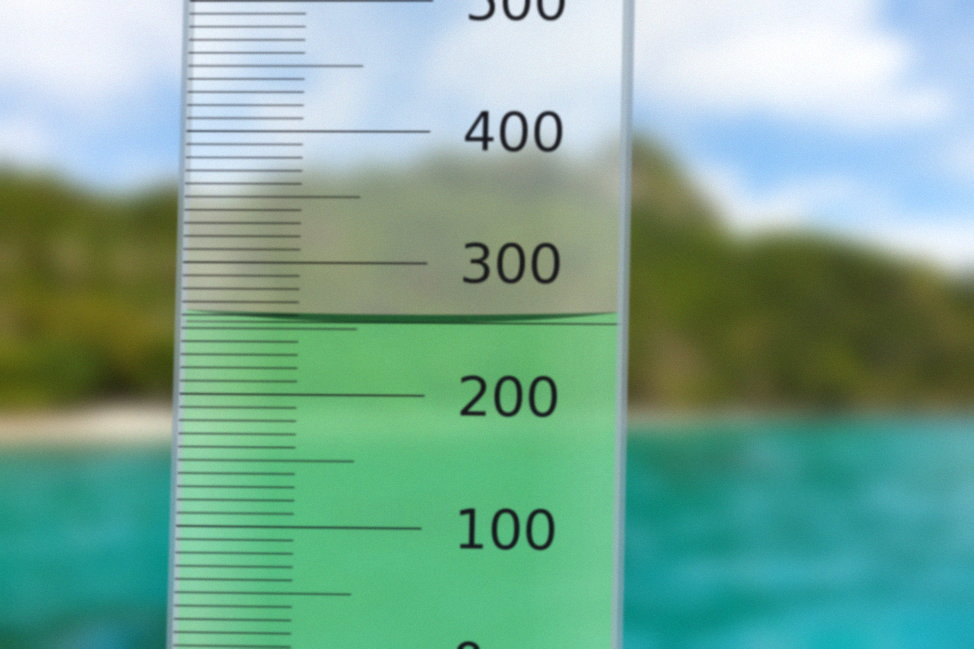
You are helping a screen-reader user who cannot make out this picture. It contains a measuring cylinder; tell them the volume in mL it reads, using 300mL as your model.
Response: 255mL
